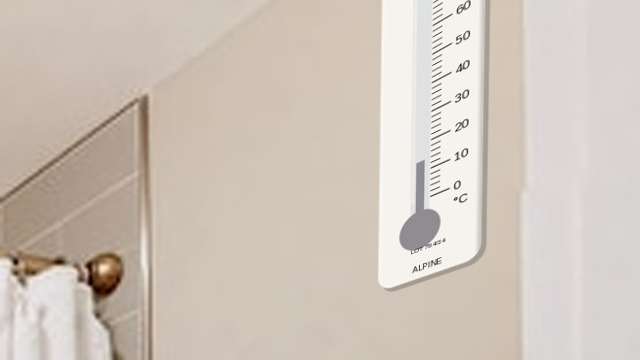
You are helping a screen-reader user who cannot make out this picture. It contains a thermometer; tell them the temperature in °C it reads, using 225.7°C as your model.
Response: 14°C
